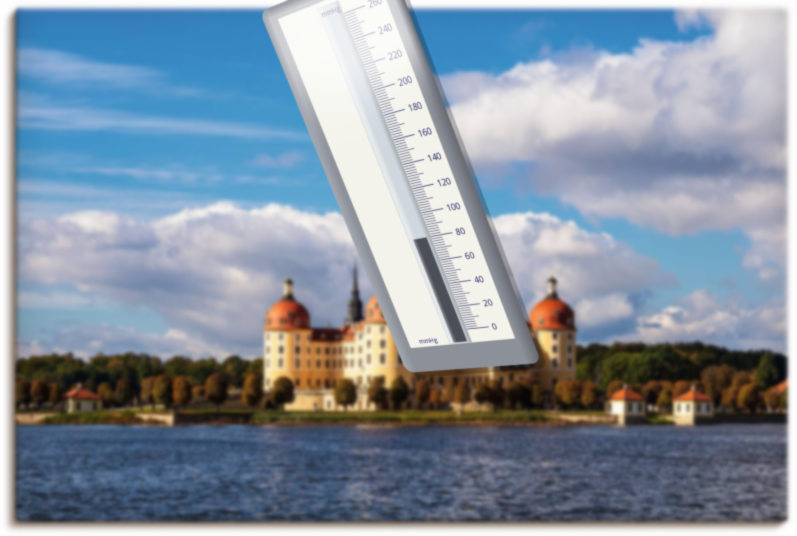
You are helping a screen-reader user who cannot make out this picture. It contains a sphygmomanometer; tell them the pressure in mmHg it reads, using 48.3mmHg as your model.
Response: 80mmHg
